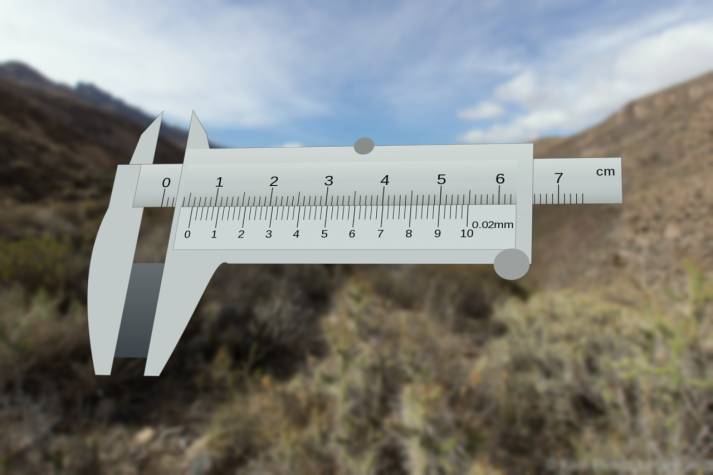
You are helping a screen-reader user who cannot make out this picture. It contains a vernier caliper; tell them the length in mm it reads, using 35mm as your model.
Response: 5.8mm
